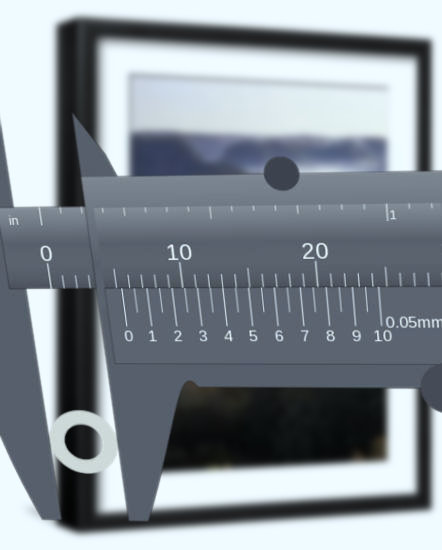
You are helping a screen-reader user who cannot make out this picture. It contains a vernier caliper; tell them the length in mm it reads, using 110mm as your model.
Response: 5.4mm
